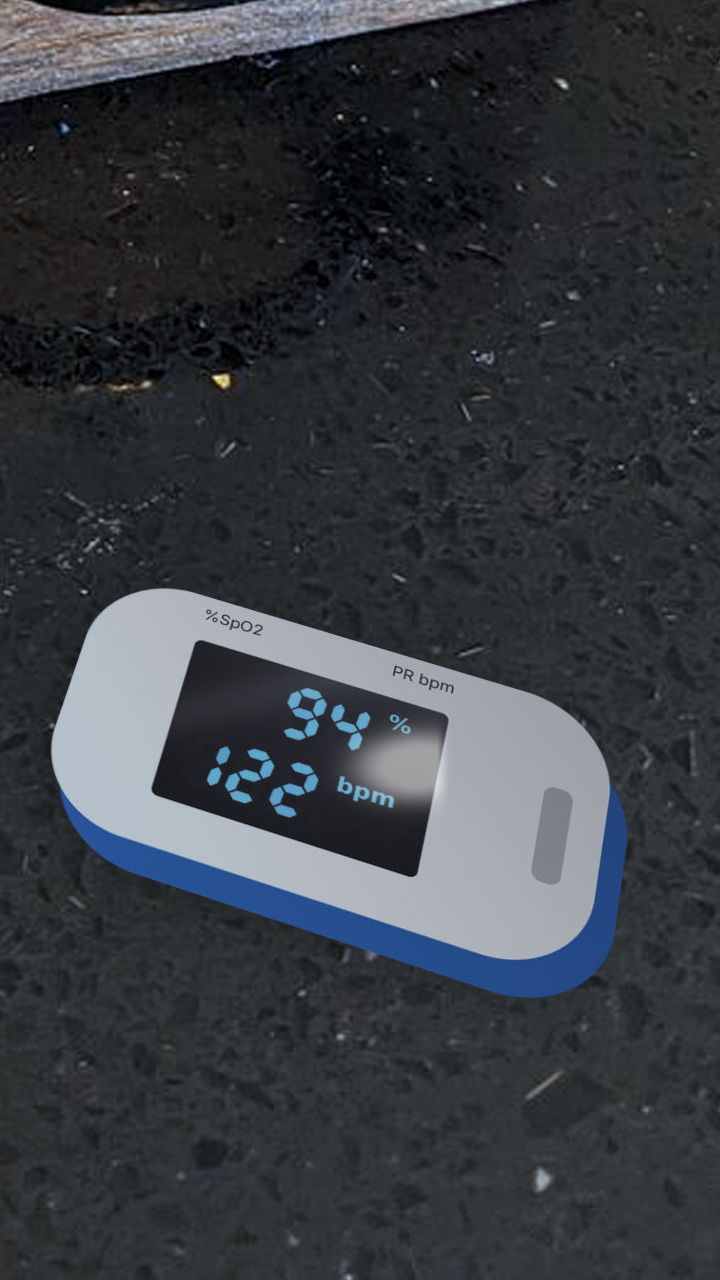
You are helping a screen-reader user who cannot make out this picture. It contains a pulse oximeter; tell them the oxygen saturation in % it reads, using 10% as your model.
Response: 94%
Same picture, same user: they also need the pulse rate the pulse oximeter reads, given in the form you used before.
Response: 122bpm
